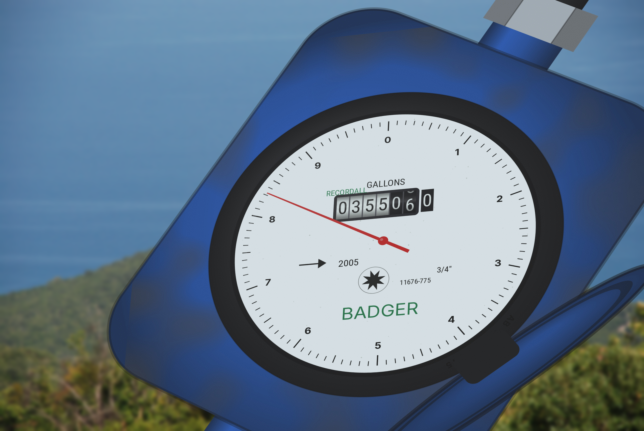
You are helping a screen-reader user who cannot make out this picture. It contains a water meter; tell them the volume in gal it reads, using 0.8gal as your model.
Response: 355058.3gal
